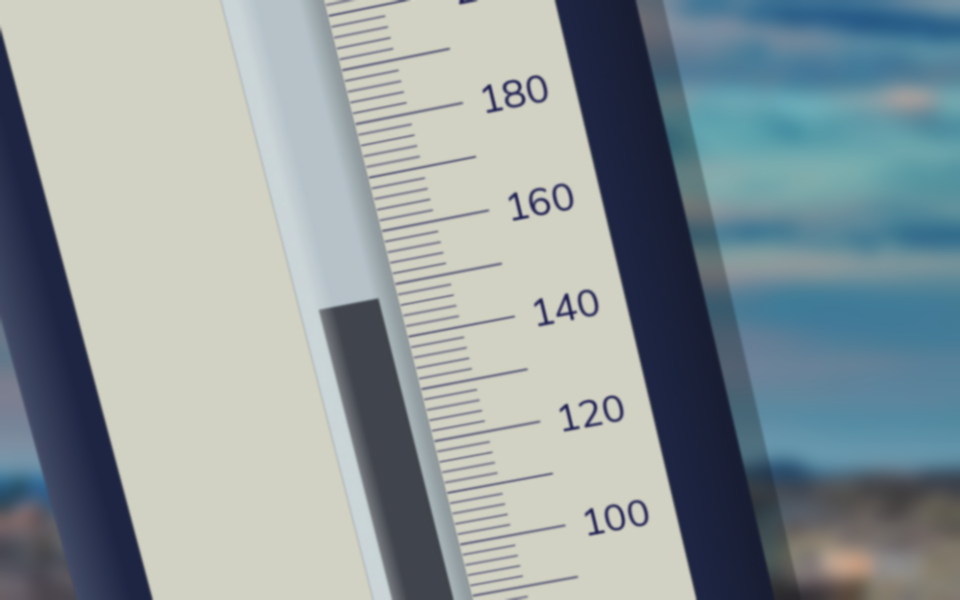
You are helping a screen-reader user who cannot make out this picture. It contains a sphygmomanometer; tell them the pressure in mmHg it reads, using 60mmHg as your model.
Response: 148mmHg
